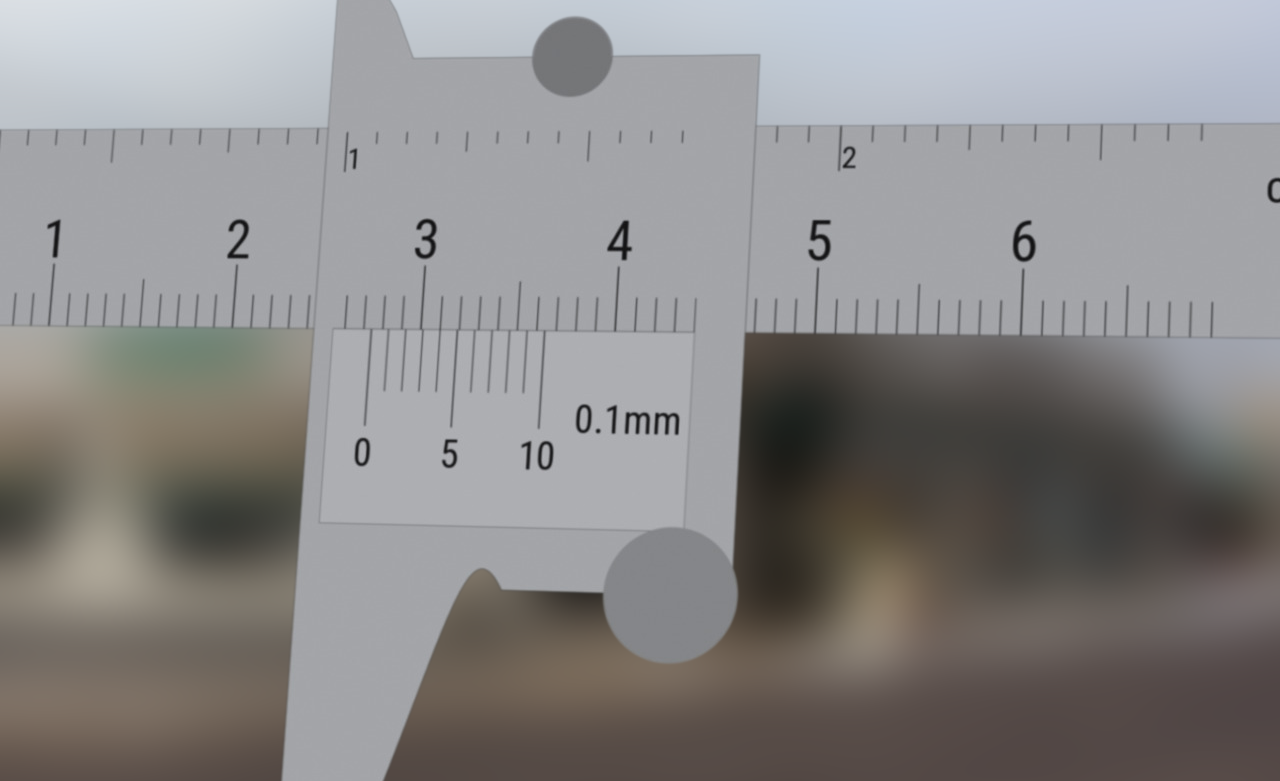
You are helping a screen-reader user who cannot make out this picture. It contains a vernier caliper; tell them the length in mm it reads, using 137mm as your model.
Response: 27.4mm
